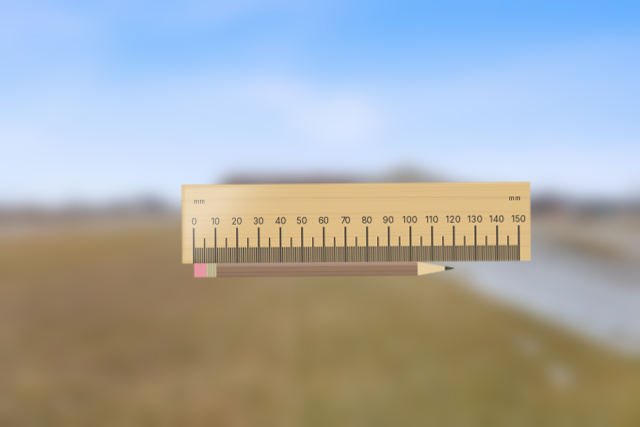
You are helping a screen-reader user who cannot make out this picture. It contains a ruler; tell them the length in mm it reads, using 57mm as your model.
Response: 120mm
